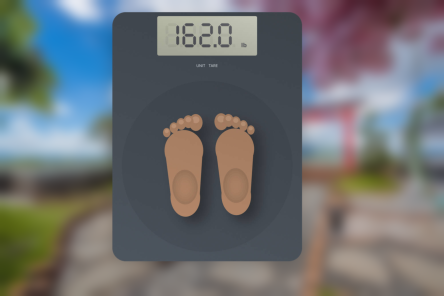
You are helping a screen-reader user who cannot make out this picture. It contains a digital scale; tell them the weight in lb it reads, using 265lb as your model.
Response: 162.0lb
